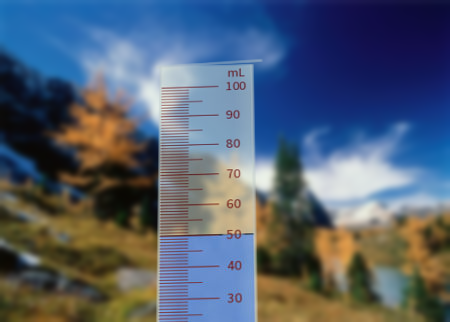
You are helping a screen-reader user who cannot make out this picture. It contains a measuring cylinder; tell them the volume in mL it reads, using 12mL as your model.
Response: 50mL
